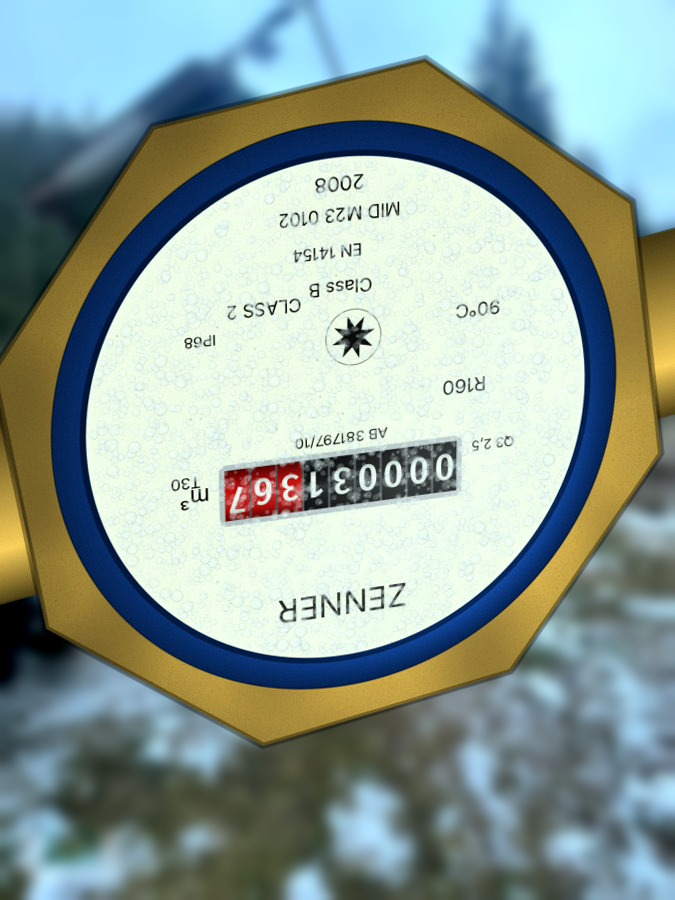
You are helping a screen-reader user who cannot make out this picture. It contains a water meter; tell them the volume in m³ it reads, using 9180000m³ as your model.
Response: 31.367m³
